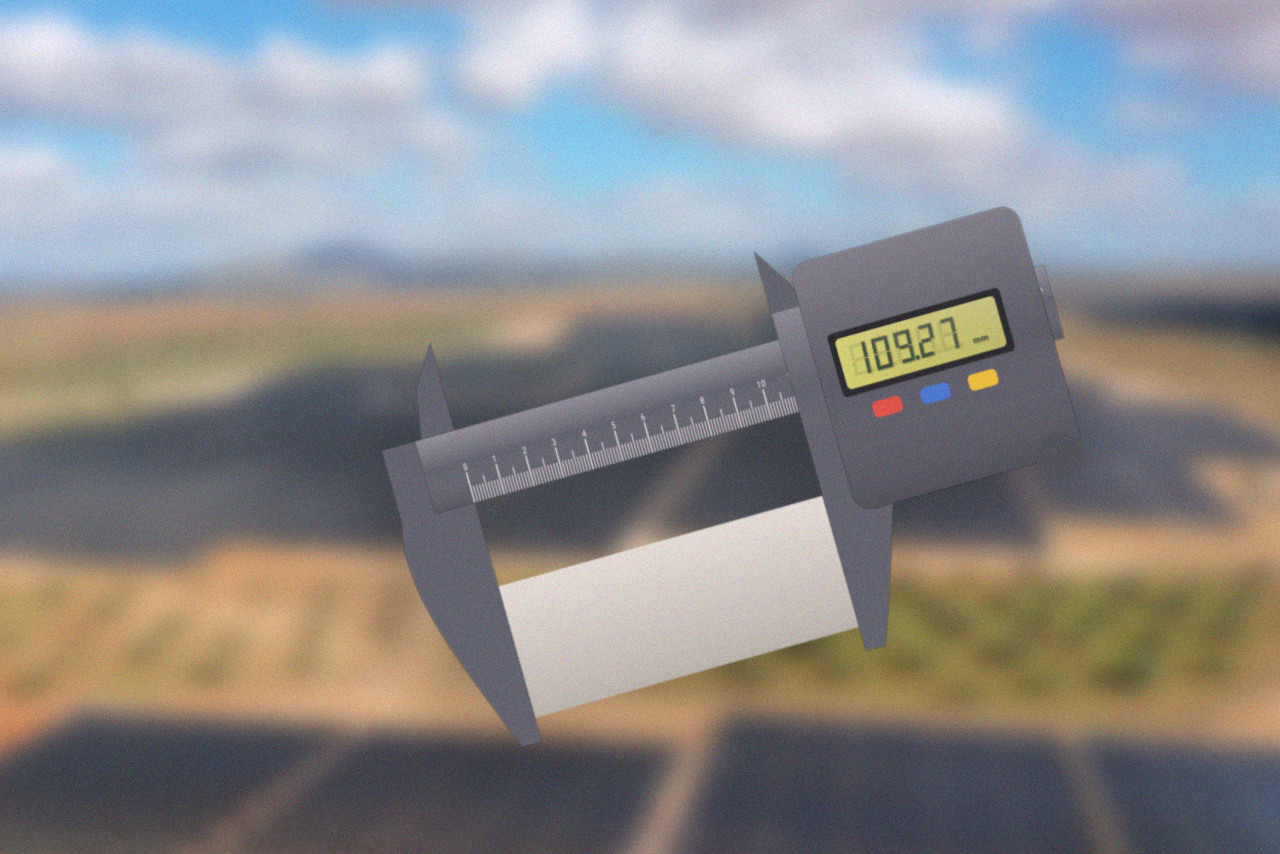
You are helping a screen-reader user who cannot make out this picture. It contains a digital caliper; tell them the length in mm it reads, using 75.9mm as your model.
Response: 109.27mm
